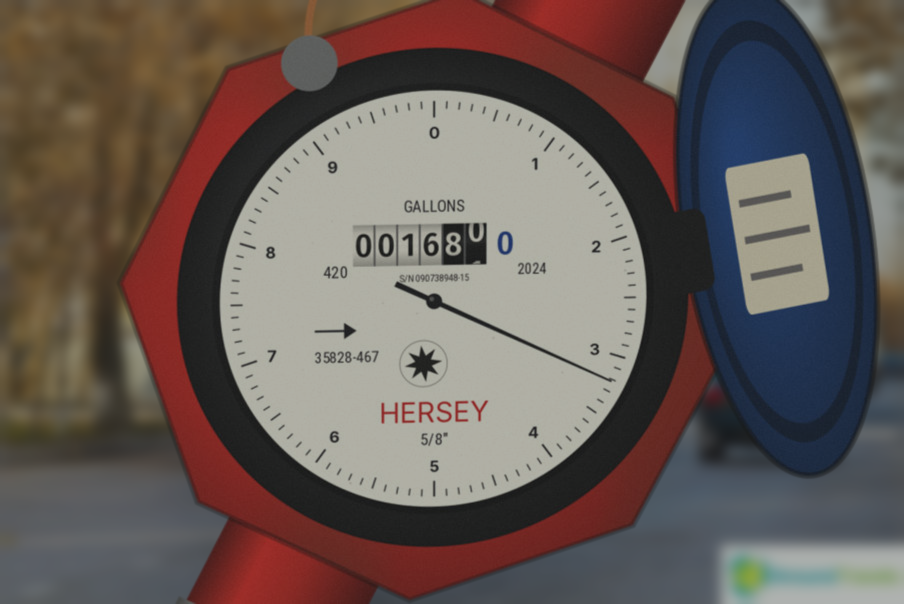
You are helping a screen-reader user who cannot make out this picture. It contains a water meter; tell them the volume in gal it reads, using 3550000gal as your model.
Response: 16803.2gal
